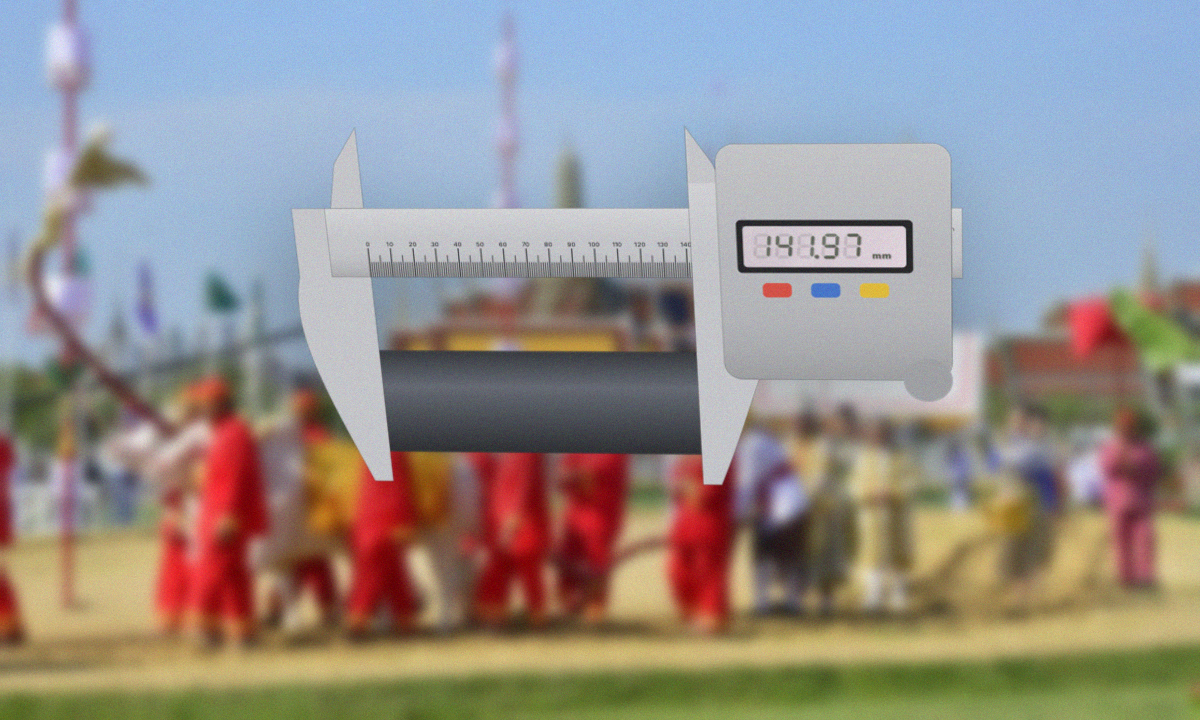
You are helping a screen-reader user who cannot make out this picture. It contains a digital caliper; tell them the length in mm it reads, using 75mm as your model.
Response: 141.97mm
